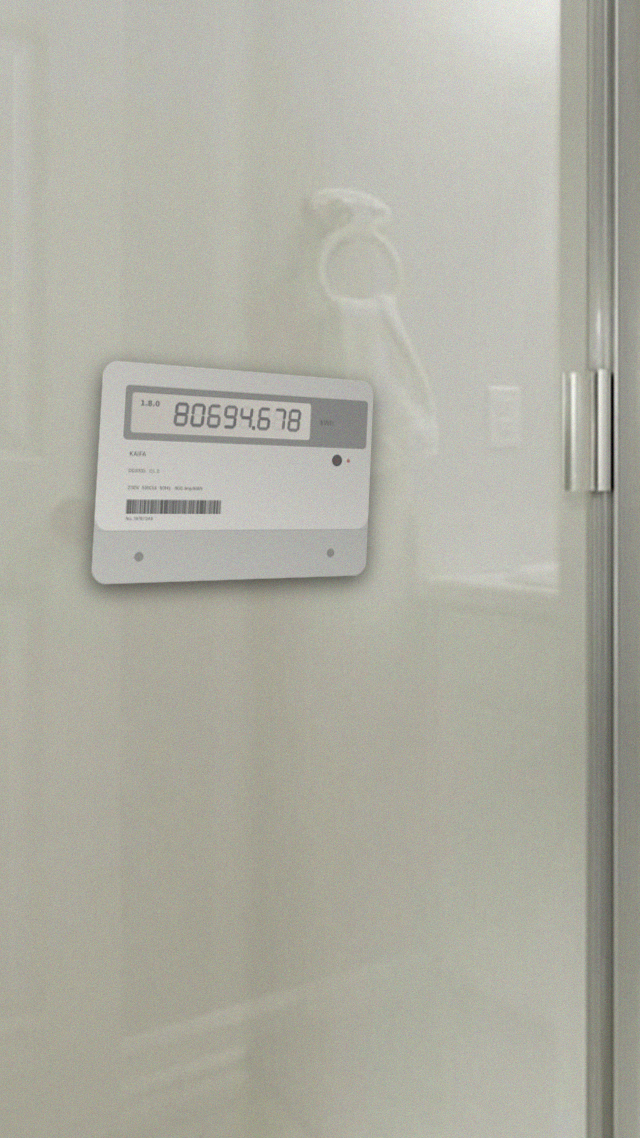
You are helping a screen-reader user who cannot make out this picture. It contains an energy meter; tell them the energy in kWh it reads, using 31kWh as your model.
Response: 80694.678kWh
